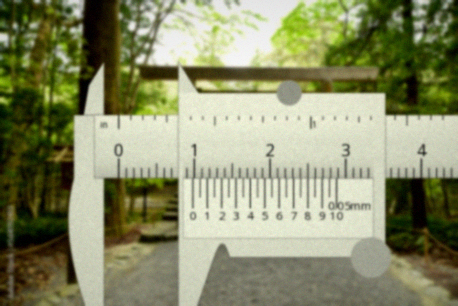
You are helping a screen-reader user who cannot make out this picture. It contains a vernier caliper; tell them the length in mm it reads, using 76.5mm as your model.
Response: 9.8mm
